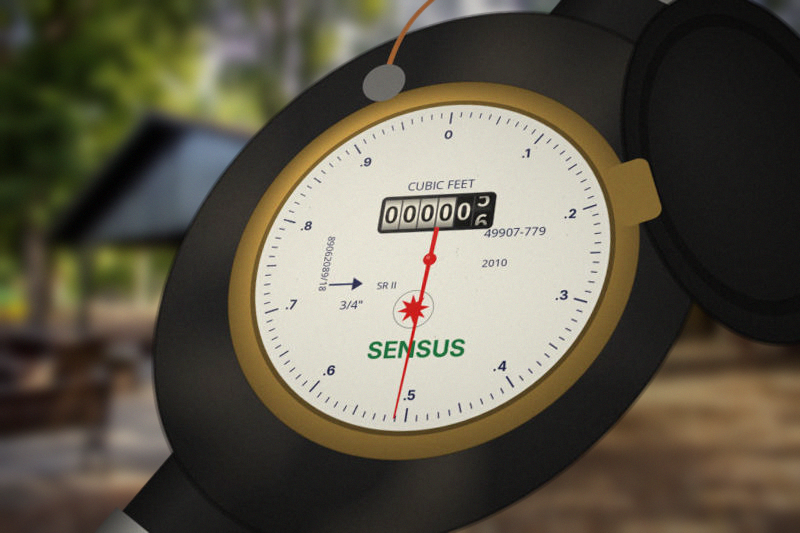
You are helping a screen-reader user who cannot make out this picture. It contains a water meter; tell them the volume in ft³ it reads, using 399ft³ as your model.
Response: 5.51ft³
